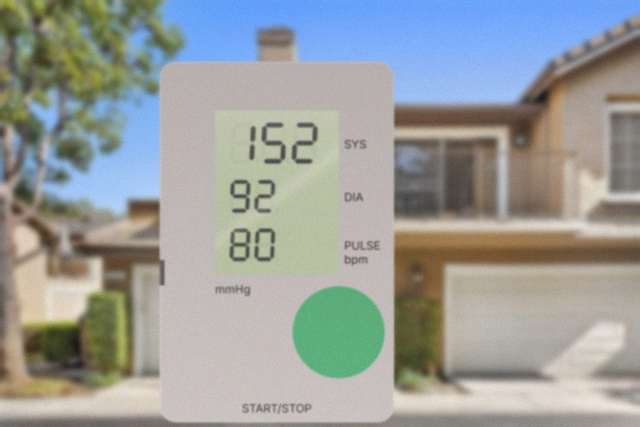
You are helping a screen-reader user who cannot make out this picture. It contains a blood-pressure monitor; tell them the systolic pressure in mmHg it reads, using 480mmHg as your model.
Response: 152mmHg
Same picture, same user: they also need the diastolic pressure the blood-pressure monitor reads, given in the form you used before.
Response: 92mmHg
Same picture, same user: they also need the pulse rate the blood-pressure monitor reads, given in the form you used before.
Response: 80bpm
